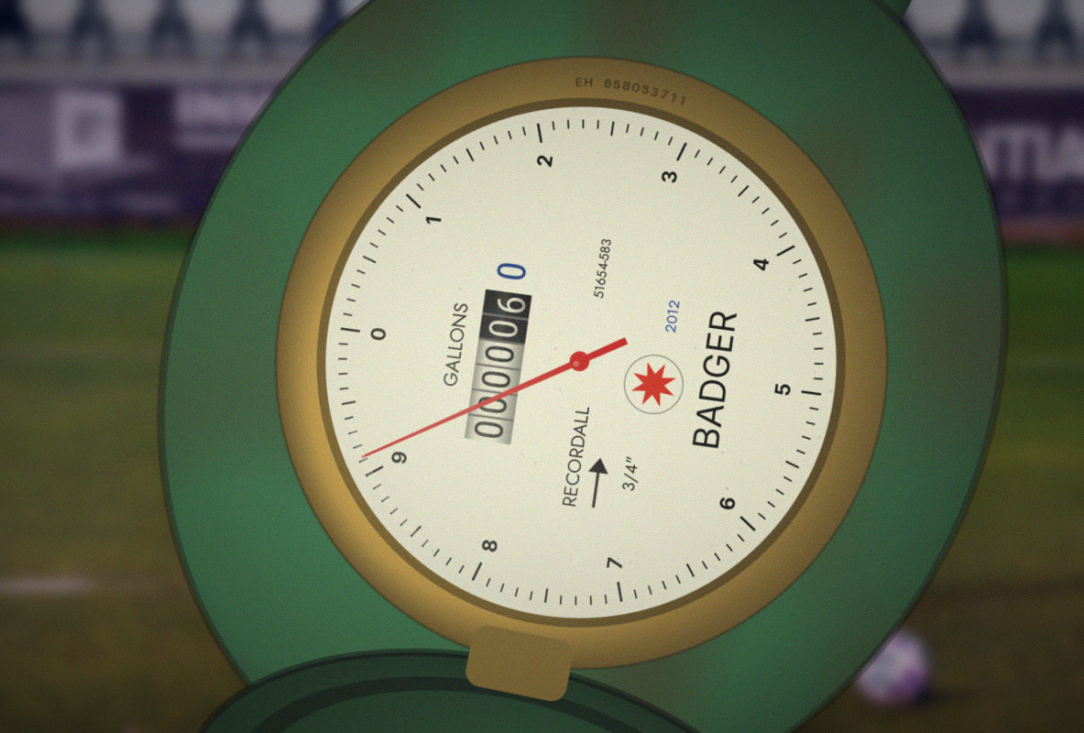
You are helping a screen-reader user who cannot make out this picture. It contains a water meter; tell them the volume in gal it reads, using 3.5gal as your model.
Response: 59.1gal
